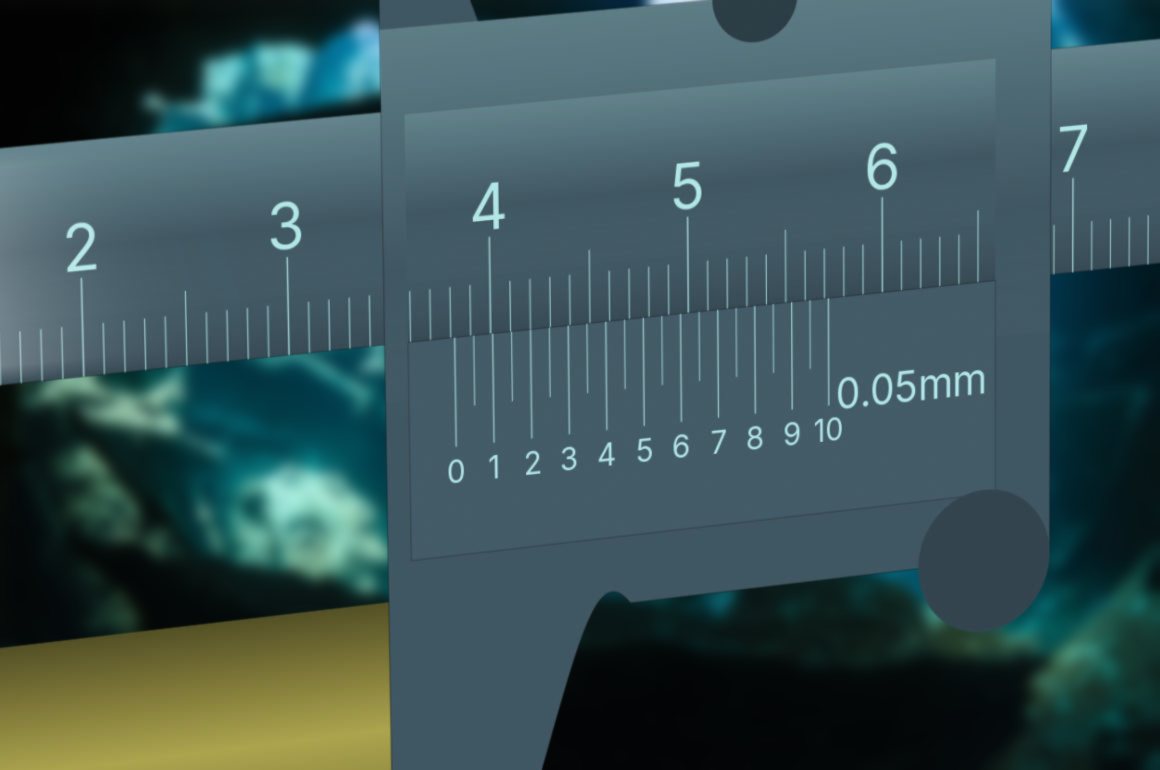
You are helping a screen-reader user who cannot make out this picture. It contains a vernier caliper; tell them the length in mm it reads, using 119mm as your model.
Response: 38.2mm
